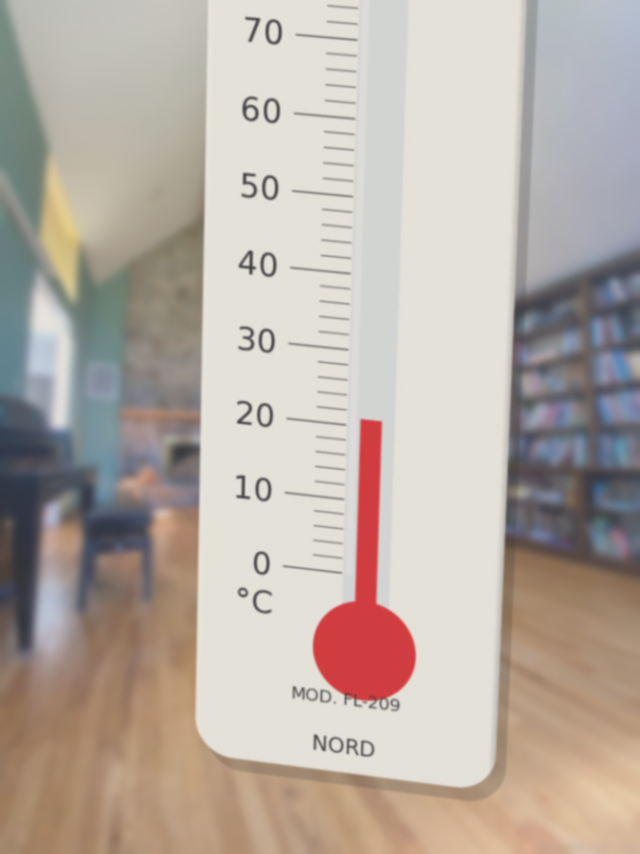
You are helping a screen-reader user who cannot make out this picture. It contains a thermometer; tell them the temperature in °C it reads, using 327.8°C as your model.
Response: 21°C
